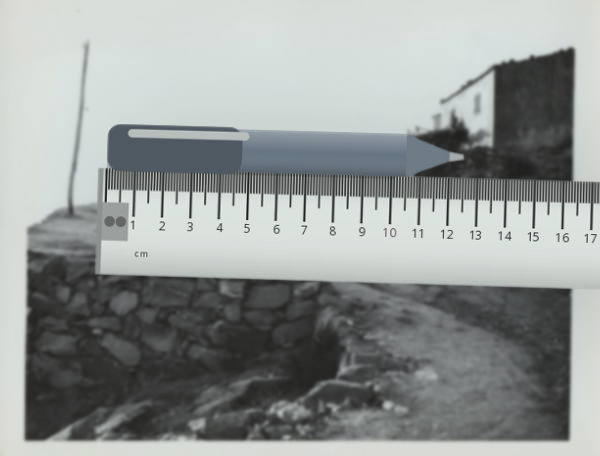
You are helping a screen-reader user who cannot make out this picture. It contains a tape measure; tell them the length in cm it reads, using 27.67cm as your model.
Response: 12.5cm
